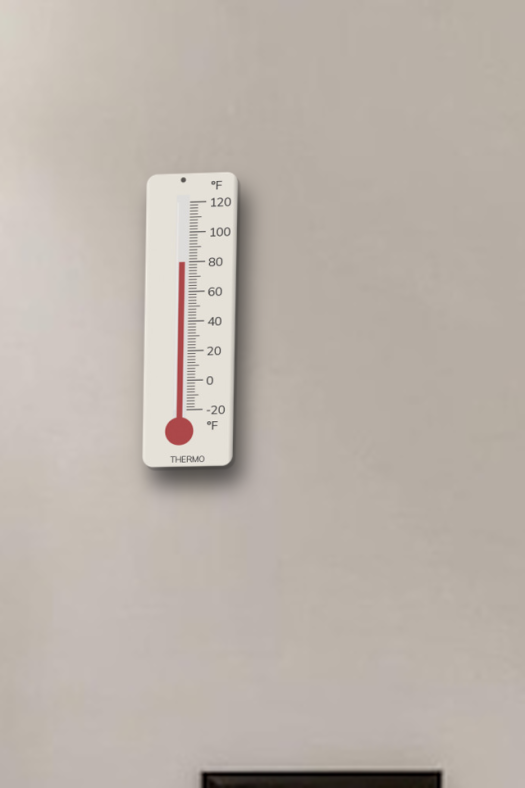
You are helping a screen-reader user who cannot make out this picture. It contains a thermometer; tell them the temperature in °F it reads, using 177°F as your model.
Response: 80°F
